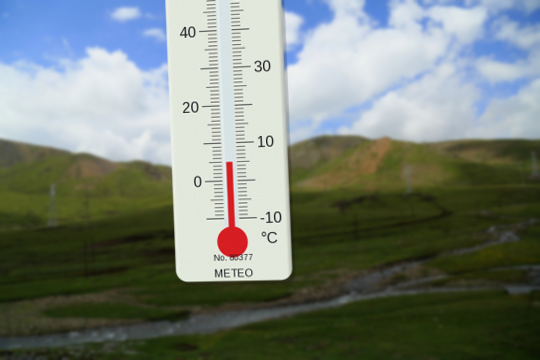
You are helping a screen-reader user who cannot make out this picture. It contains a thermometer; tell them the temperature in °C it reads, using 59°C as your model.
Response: 5°C
